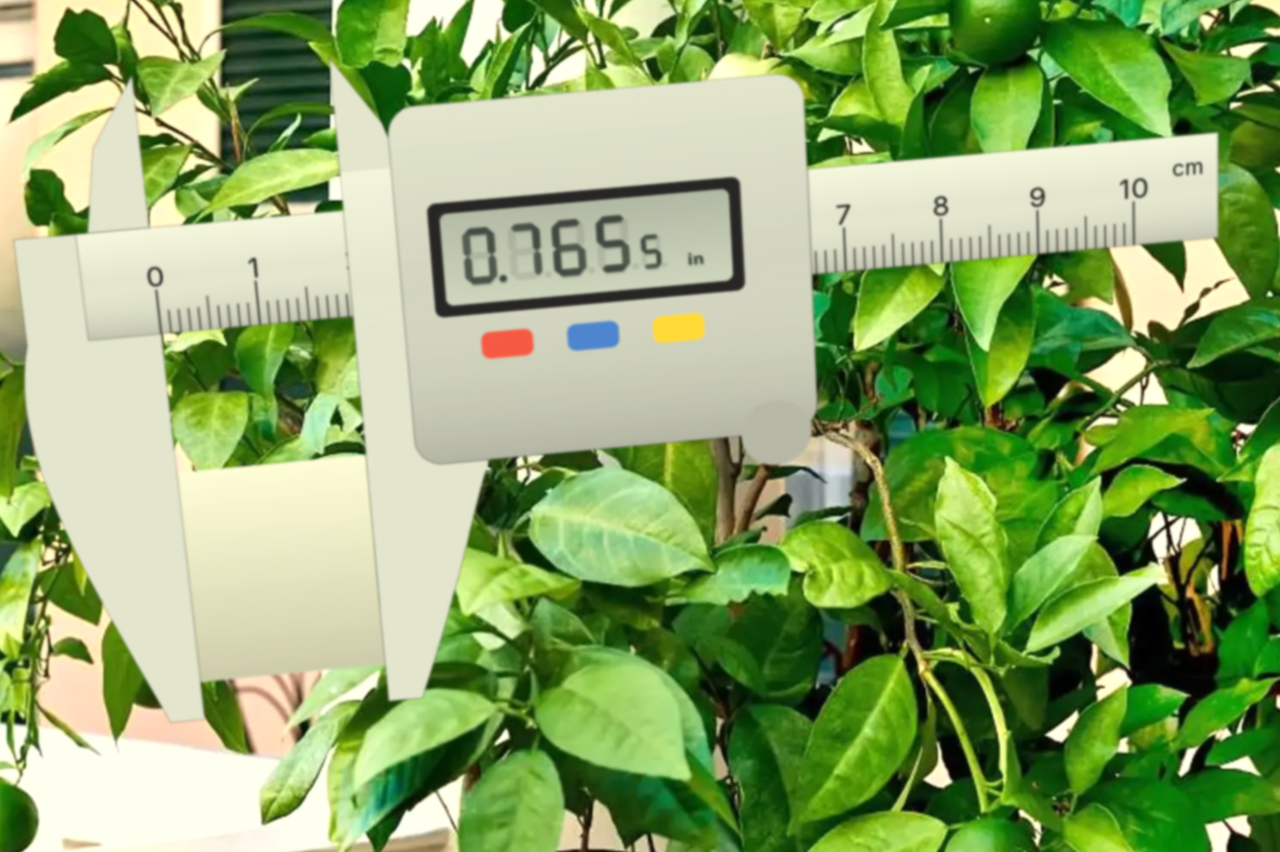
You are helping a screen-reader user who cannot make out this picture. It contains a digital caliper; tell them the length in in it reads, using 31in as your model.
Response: 0.7655in
